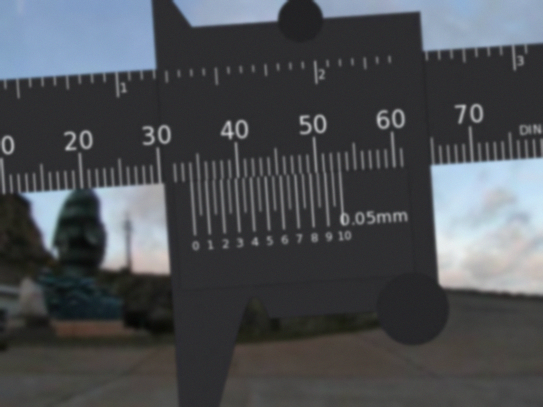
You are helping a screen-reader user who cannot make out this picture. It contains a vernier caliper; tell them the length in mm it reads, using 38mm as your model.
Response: 34.0mm
